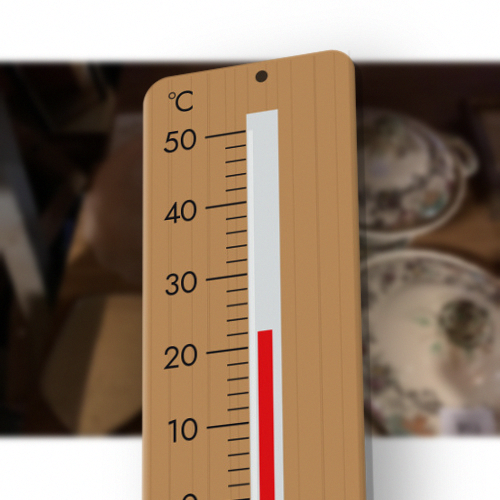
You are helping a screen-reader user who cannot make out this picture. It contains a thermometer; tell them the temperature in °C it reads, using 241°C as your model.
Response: 22°C
